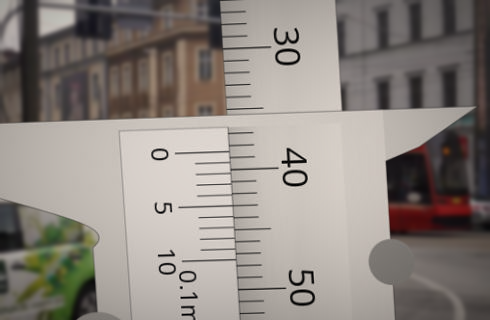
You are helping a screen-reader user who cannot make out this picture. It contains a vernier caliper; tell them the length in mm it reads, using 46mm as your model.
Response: 38.5mm
